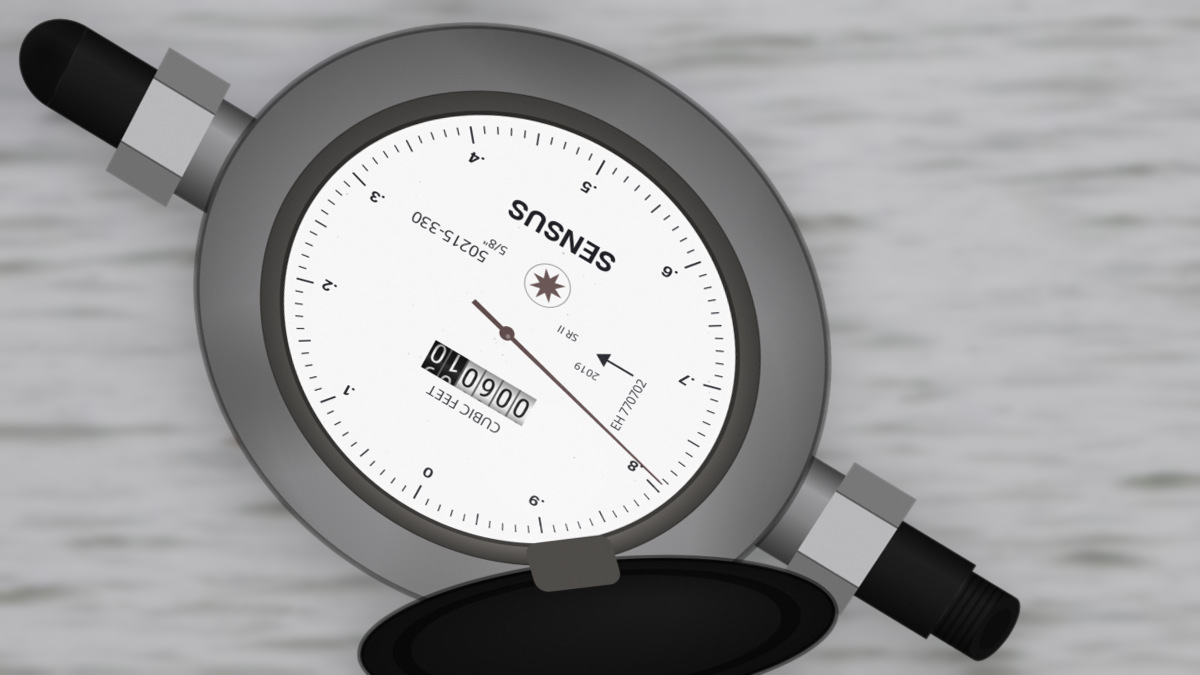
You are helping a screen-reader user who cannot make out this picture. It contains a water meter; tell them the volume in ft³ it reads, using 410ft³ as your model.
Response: 6009.79ft³
